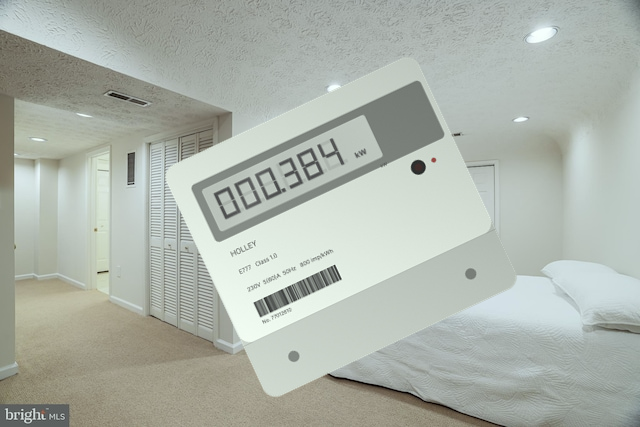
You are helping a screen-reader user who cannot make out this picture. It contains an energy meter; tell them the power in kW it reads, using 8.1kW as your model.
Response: 0.384kW
